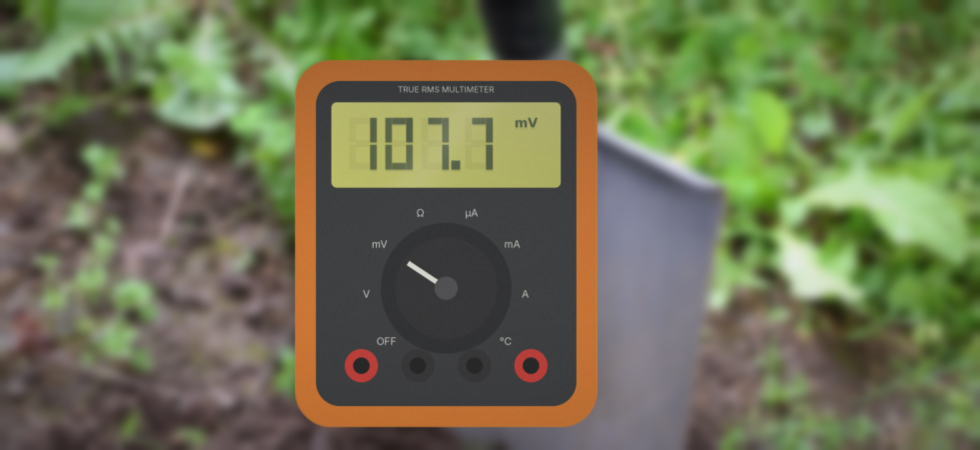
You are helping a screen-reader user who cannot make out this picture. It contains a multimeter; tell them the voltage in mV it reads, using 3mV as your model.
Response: 107.7mV
